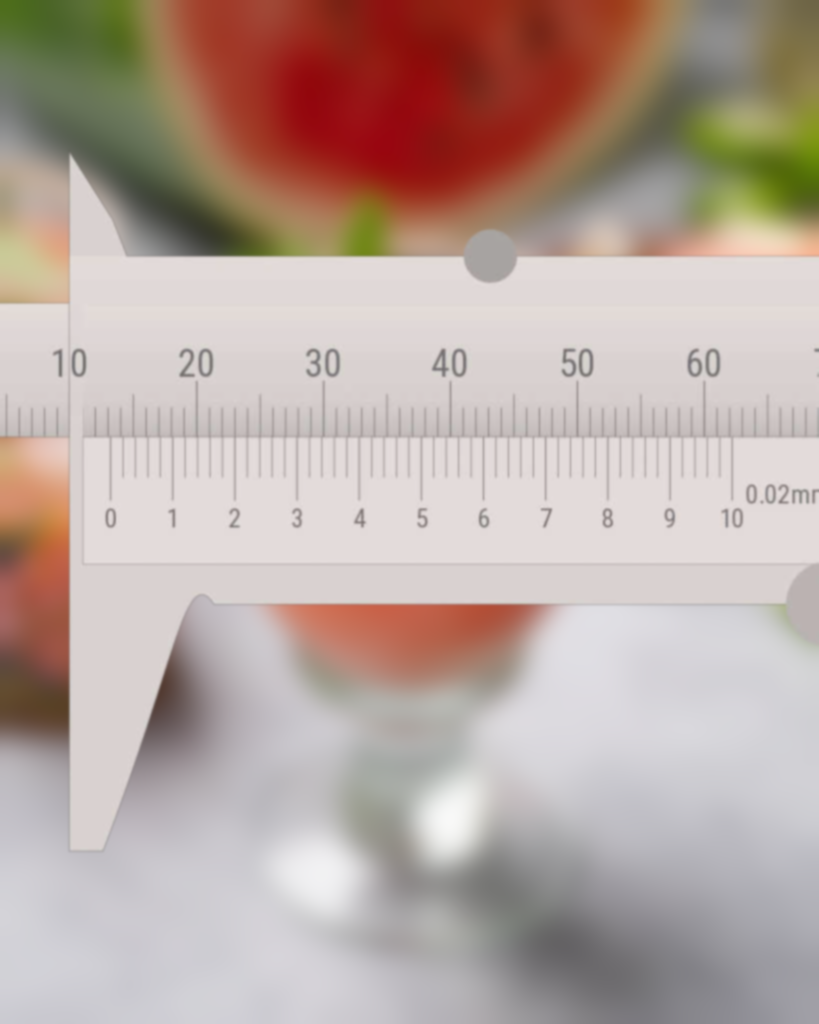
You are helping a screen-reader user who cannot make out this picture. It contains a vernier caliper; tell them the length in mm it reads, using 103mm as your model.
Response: 13.2mm
